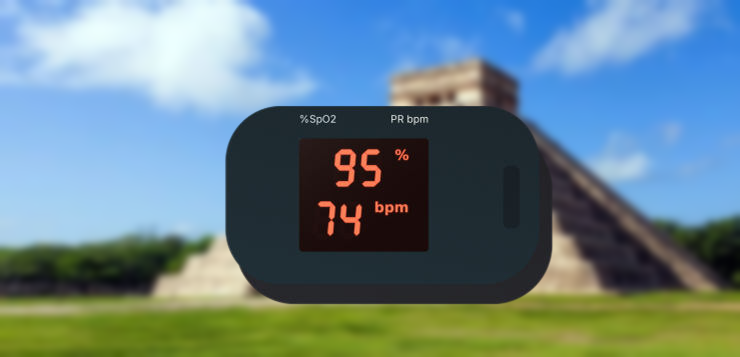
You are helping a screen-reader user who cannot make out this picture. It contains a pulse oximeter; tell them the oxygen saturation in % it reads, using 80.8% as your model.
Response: 95%
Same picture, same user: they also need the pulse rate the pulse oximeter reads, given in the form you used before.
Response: 74bpm
